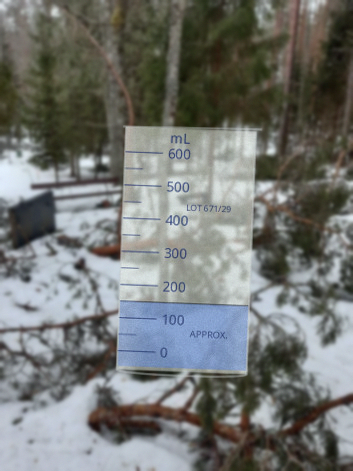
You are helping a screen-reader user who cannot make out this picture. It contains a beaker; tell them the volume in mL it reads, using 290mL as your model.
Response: 150mL
